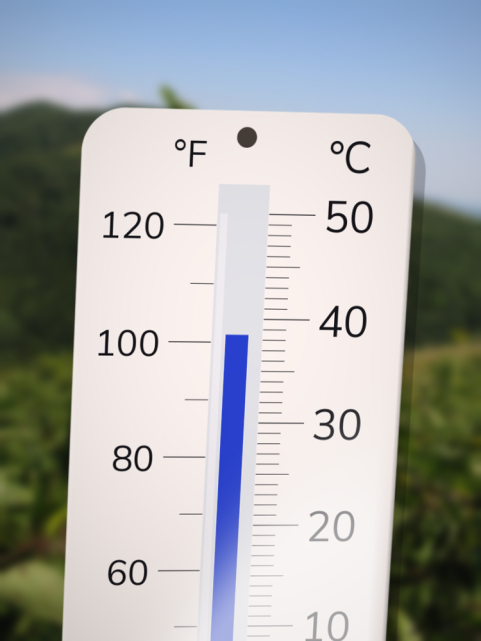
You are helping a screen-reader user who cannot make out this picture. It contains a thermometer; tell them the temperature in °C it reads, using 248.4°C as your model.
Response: 38.5°C
